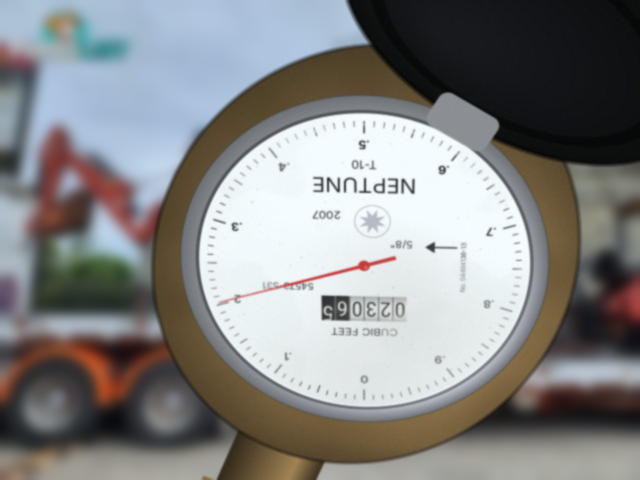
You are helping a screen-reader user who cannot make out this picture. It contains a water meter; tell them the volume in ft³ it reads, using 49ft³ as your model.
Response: 23065.20ft³
